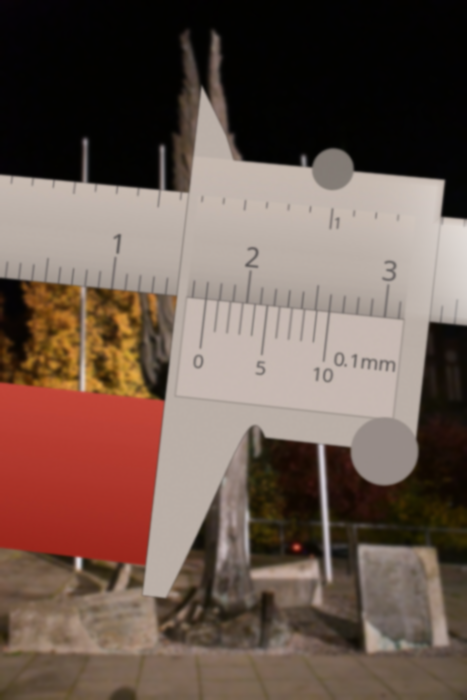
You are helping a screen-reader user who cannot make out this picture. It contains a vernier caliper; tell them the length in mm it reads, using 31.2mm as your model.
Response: 17.0mm
